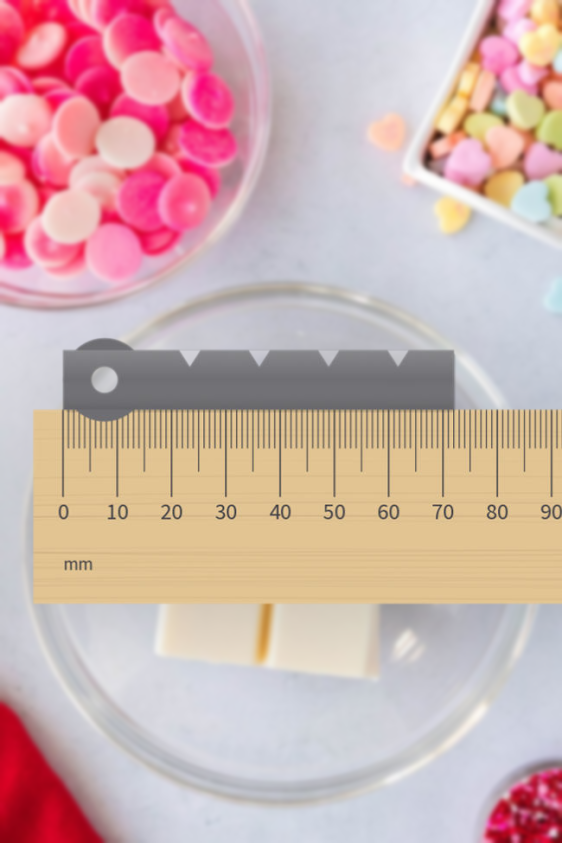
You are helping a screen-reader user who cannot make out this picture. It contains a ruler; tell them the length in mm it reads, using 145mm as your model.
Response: 72mm
